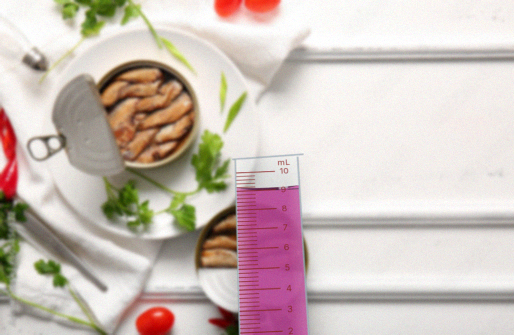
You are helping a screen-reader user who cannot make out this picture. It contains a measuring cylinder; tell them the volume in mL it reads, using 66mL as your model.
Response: 9mL
